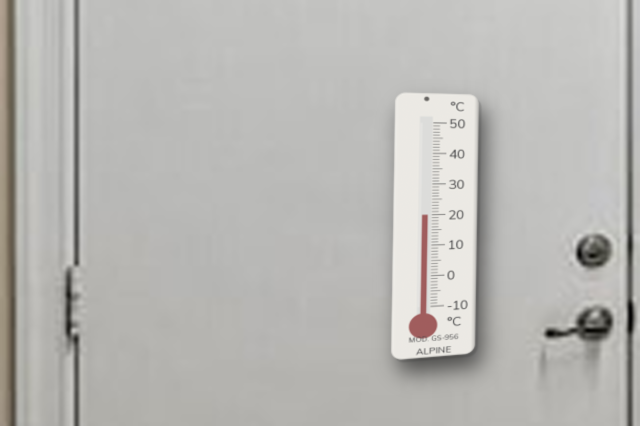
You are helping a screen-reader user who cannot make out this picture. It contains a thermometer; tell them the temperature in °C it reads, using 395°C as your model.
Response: 20°C
